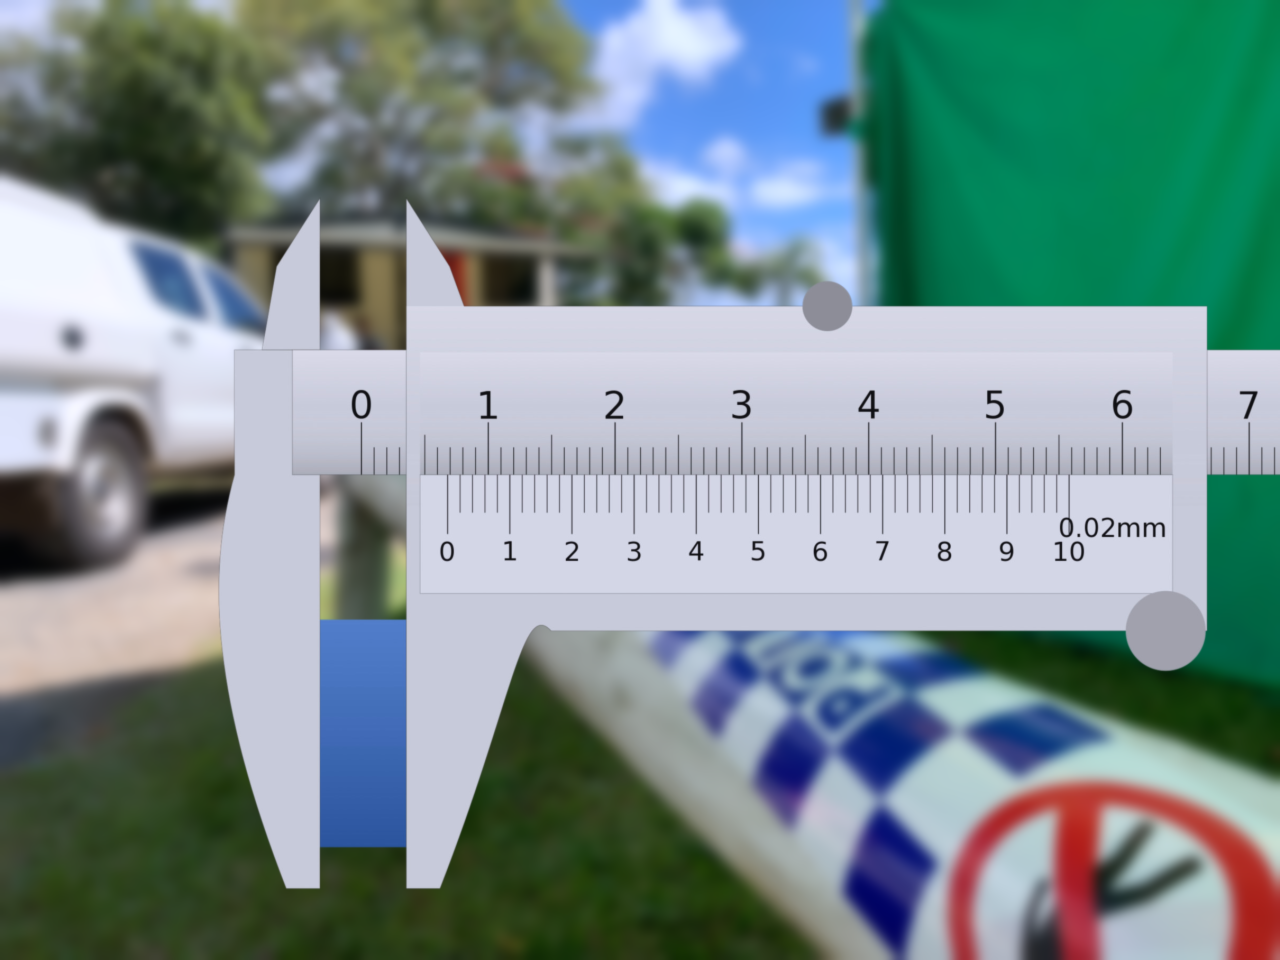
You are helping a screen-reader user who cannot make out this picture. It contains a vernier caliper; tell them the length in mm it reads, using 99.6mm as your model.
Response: 6.8mm
